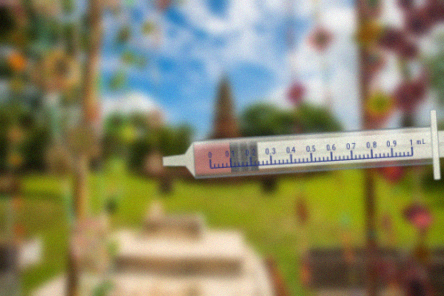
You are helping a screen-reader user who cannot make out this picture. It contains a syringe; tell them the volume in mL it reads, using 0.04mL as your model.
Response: 0.1mL
